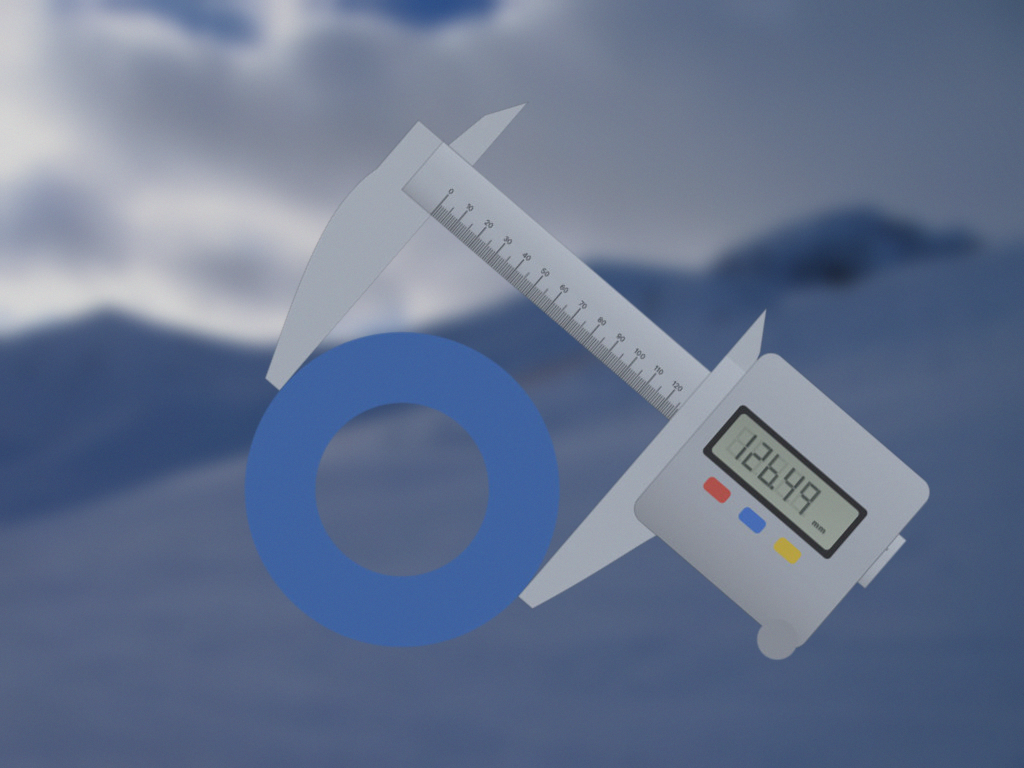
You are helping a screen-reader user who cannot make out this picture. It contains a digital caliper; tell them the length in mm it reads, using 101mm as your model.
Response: 126.49mm
